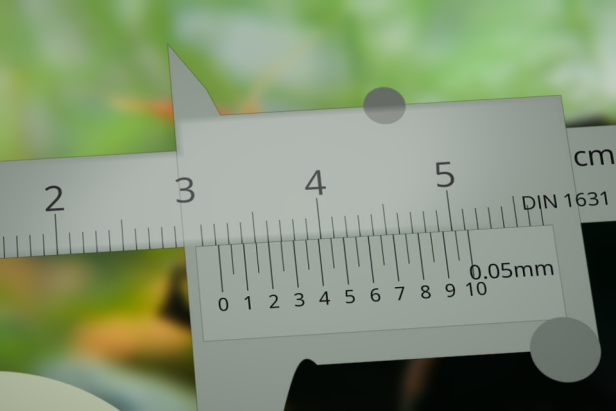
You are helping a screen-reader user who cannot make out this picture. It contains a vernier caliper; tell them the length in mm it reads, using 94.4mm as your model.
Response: 32.2mm
